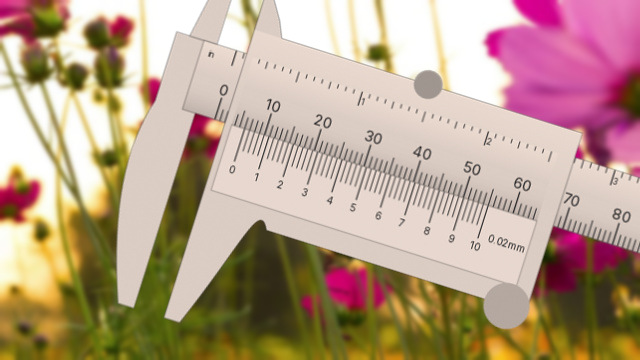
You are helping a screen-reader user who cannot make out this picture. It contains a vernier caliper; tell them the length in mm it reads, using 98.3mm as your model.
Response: 6.0mm
